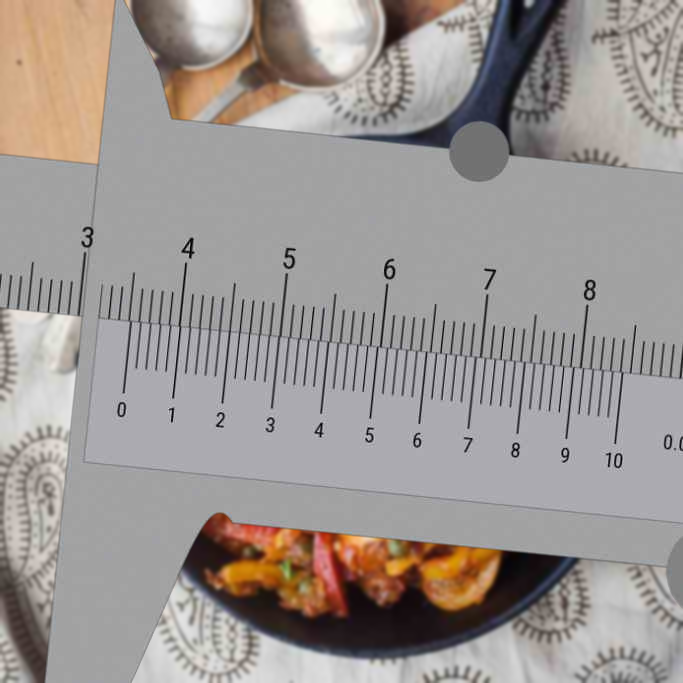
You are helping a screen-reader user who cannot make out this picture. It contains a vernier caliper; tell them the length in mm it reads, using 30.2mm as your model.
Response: 35.2mm
